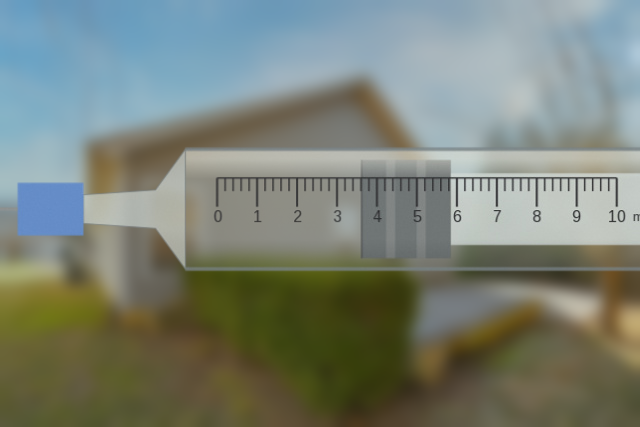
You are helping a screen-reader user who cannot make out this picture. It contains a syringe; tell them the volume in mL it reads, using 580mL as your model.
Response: 3.6mL
